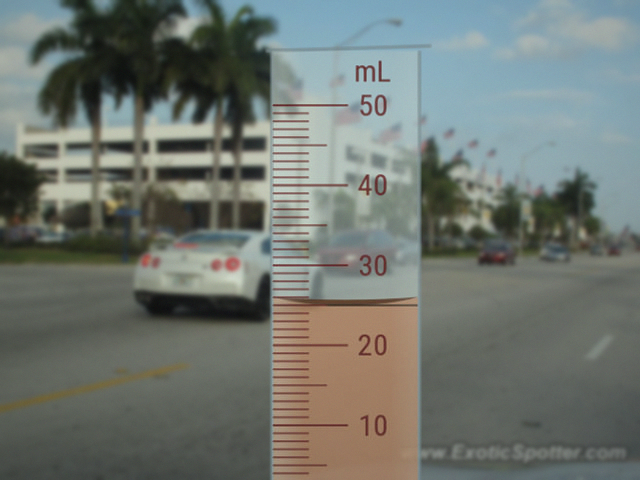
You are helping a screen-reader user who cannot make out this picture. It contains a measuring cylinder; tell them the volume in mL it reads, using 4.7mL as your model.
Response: 25mL
